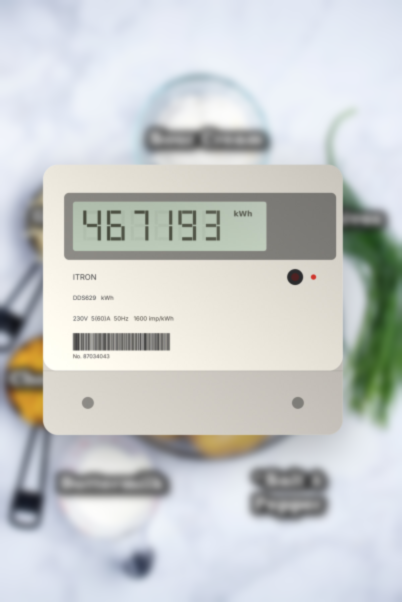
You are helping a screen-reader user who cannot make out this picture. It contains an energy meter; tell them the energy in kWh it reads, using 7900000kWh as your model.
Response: 467193kWh
